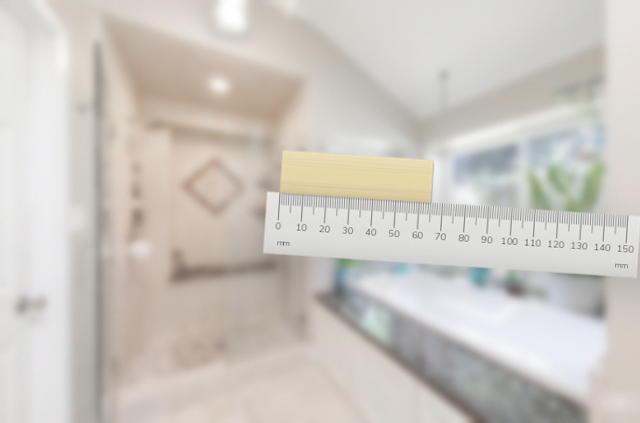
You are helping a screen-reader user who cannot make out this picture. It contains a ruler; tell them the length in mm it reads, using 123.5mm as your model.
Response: 65mm
